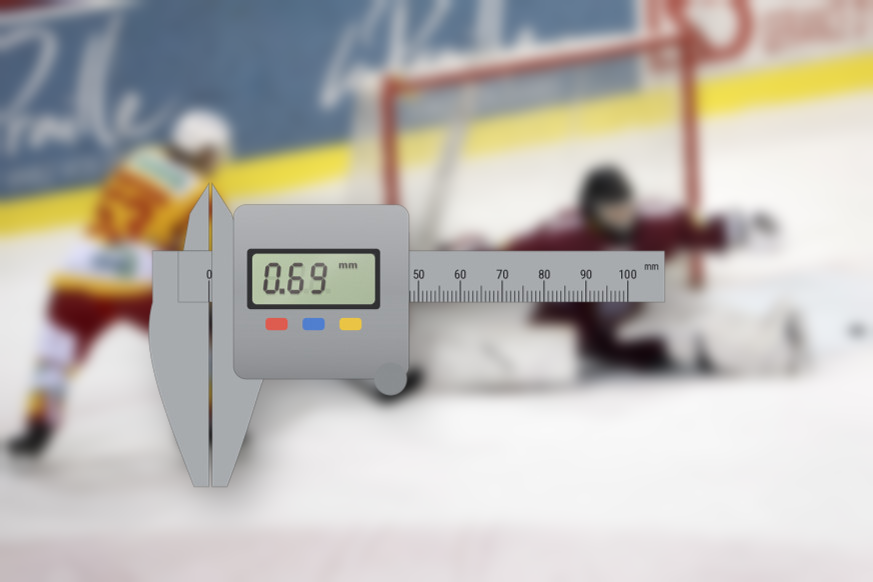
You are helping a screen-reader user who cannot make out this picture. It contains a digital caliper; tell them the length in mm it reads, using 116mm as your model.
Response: 0.69mm
